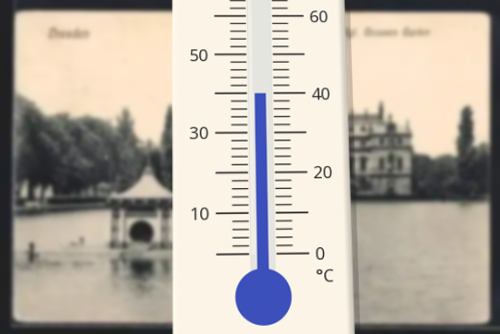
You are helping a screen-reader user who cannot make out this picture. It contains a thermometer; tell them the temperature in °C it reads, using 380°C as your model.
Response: 40°C
